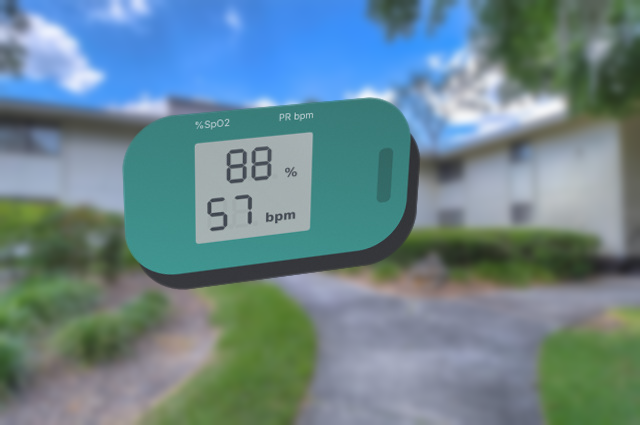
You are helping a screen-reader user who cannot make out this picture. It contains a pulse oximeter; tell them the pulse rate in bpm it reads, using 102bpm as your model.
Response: 57bpm
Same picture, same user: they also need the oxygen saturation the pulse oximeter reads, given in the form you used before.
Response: 88%
